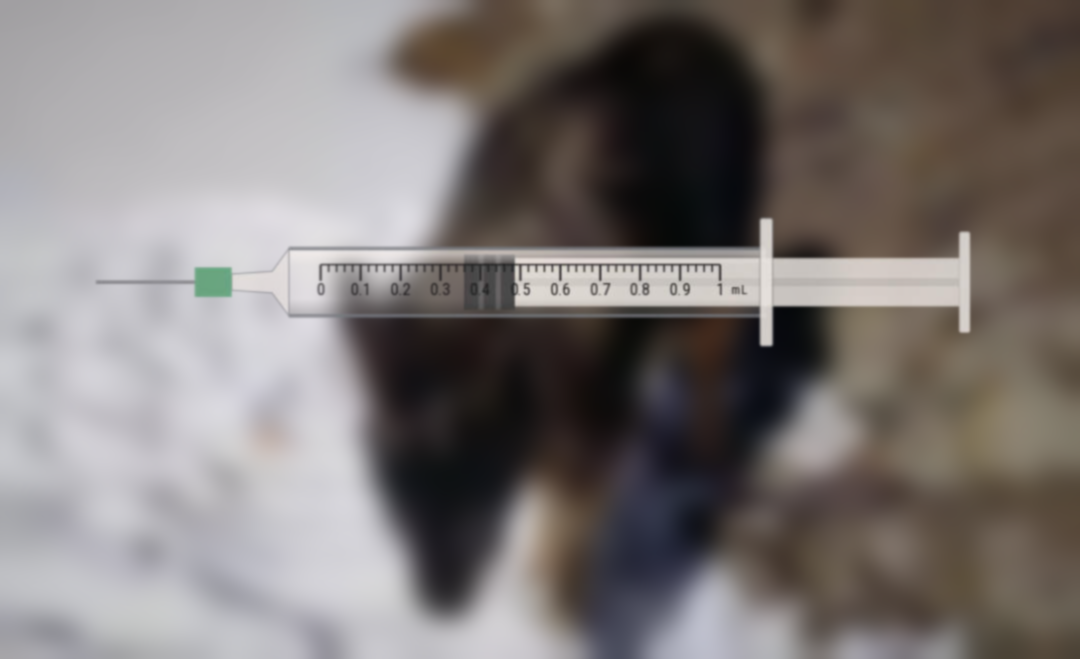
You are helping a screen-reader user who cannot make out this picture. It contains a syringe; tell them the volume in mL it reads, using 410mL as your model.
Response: 0.36mL
